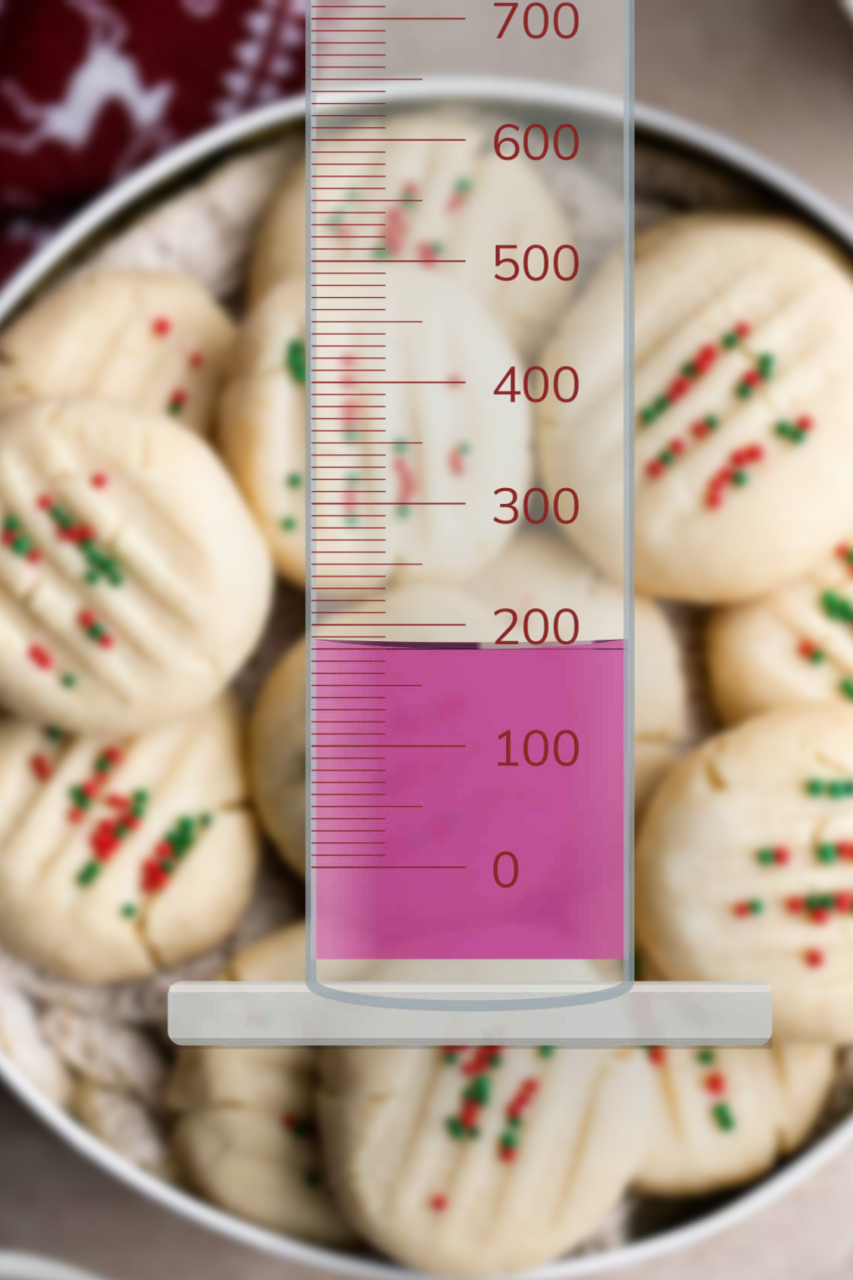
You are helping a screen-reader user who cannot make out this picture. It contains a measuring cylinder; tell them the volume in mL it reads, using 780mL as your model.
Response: 180mL
